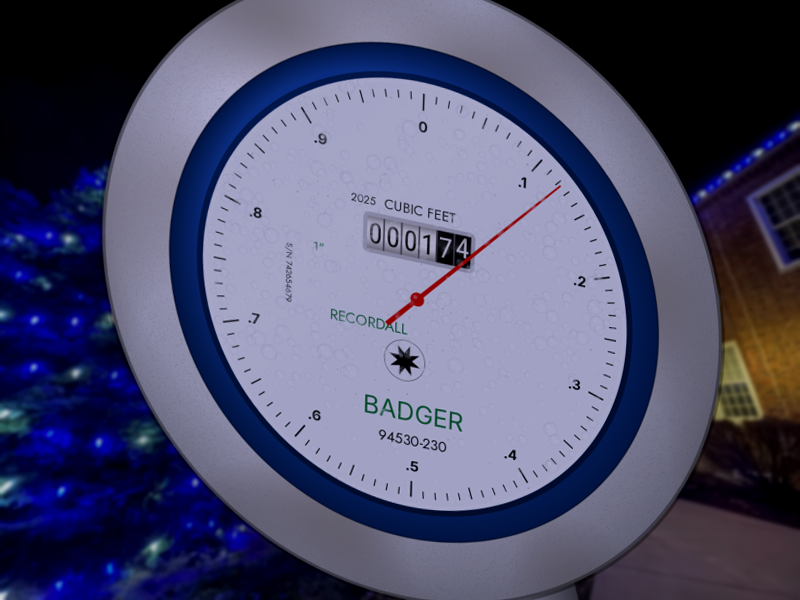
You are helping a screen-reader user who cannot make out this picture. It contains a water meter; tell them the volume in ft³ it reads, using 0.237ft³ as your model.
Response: 174.12ft³
